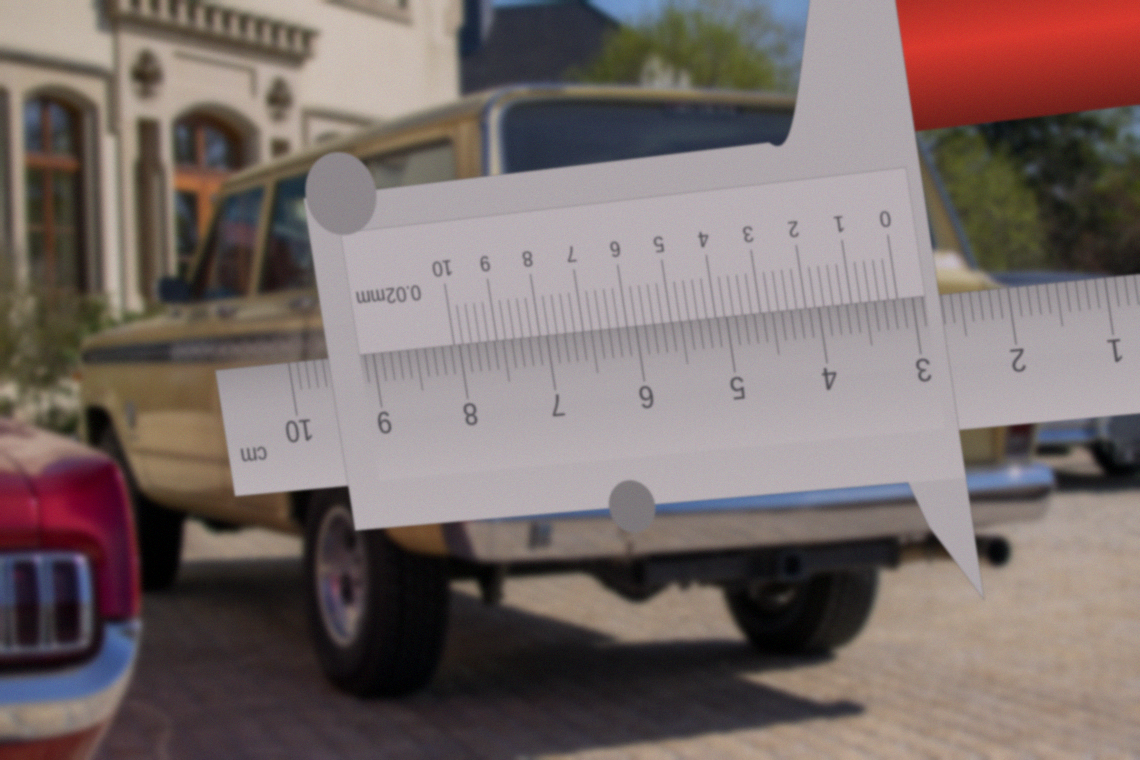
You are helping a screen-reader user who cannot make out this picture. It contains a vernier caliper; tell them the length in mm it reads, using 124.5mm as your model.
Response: 31.6mm
